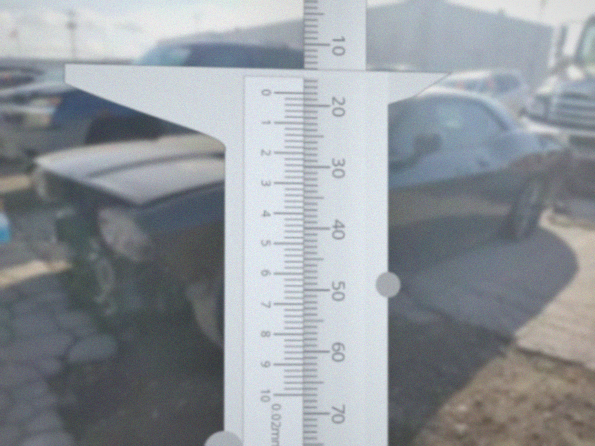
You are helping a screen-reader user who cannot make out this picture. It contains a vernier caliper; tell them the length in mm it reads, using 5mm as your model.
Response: 18.0mm
